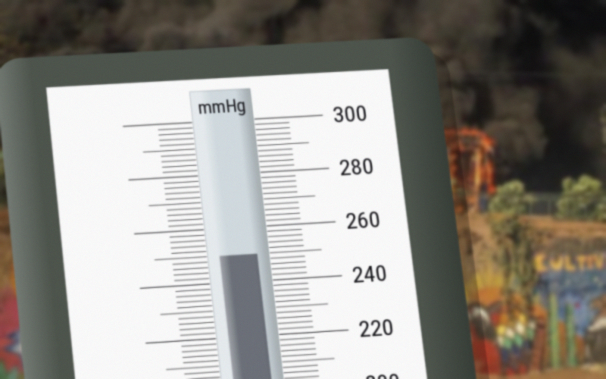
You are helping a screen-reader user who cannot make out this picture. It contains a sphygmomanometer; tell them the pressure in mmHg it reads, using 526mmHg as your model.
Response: 250mmHg
